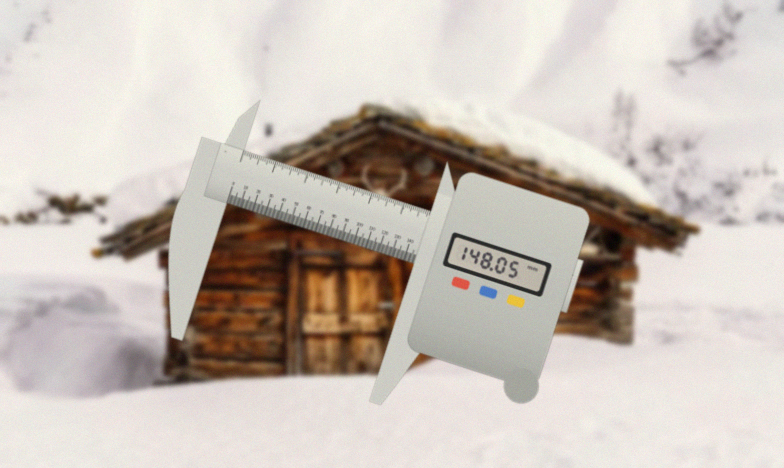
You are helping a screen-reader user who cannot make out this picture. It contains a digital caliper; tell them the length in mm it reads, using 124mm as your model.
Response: 148.05mm
